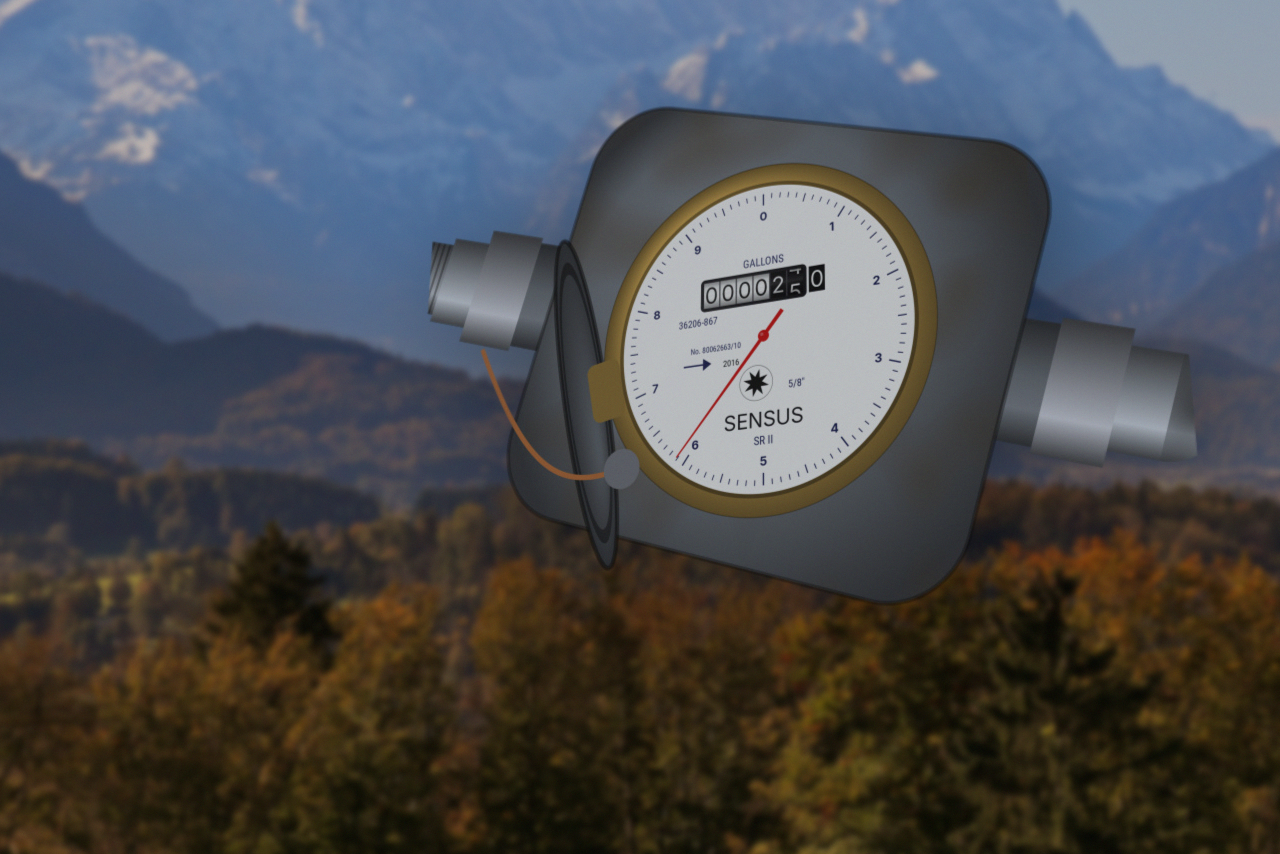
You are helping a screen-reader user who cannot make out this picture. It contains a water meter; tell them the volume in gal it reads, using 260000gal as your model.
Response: 246.1gal
